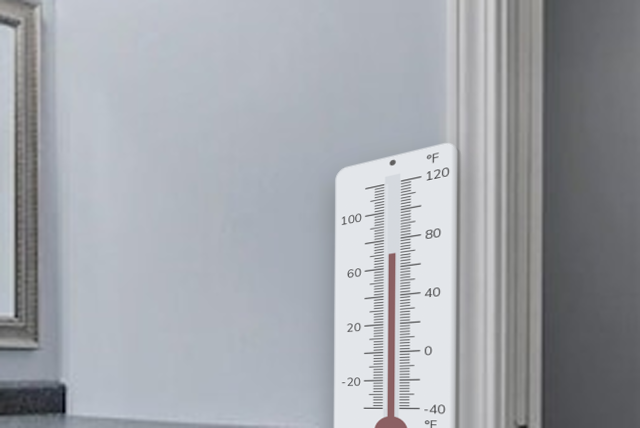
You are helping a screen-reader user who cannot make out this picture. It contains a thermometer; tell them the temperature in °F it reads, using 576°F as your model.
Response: 70°F
